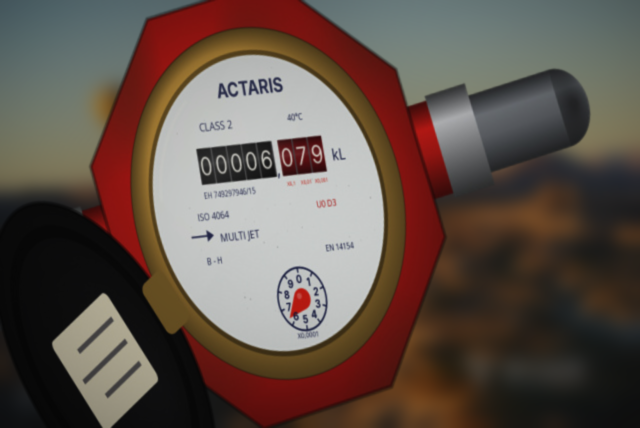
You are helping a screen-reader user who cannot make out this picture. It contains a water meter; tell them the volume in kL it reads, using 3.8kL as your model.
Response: 6.0796kL
